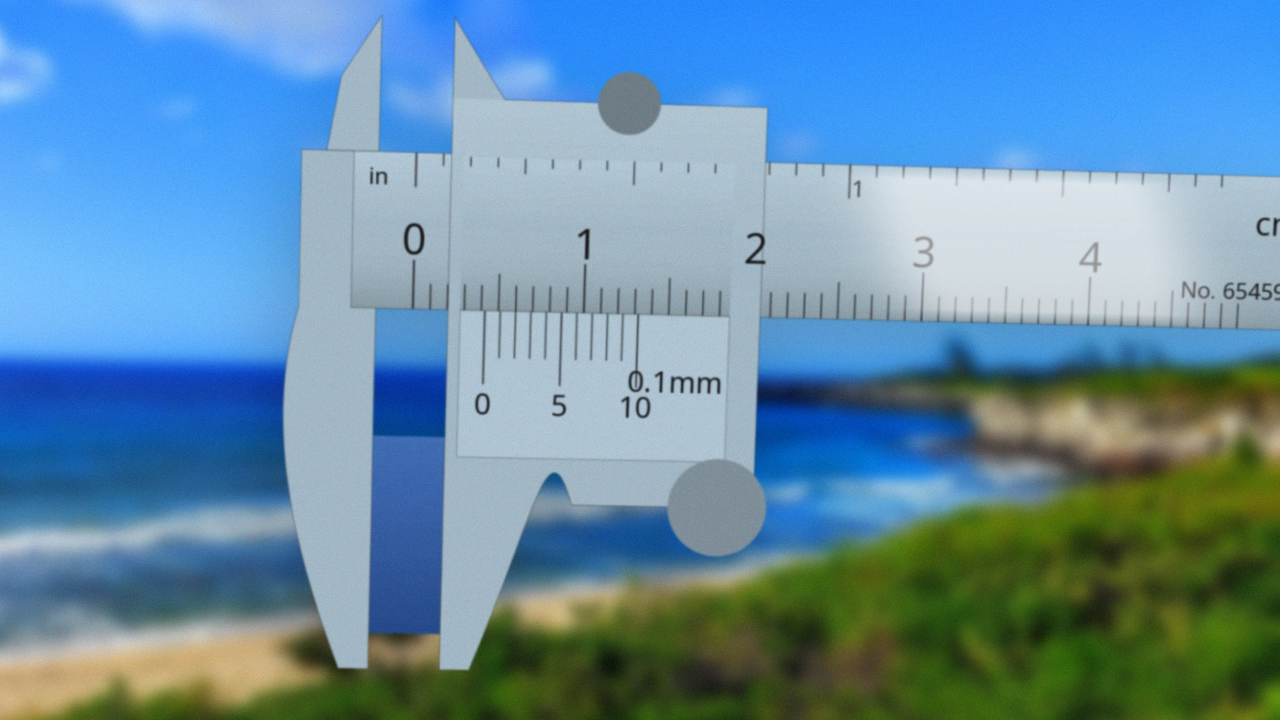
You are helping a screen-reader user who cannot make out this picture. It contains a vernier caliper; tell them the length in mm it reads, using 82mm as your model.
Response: 4.2mm
